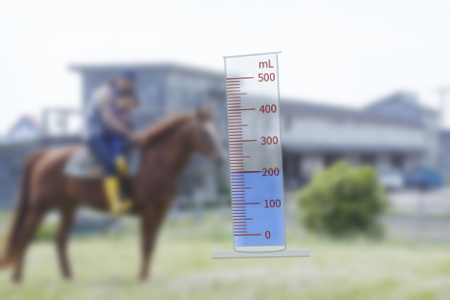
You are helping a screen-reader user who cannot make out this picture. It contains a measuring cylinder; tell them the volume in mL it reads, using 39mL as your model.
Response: 200mL
